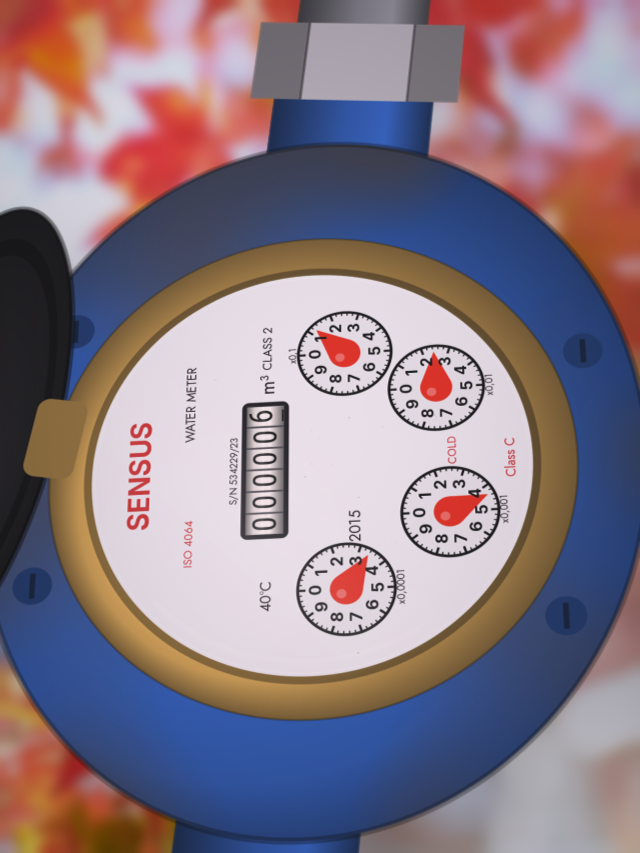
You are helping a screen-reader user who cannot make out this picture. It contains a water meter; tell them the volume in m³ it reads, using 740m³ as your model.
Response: 6.1243m³
